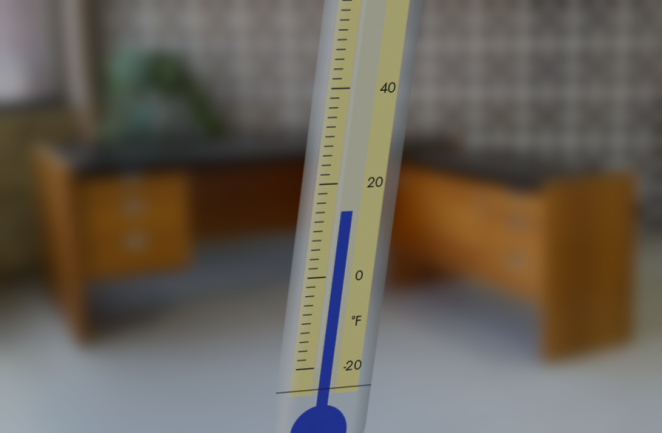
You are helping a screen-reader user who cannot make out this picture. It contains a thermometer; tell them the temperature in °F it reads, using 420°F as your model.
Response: 14°F
